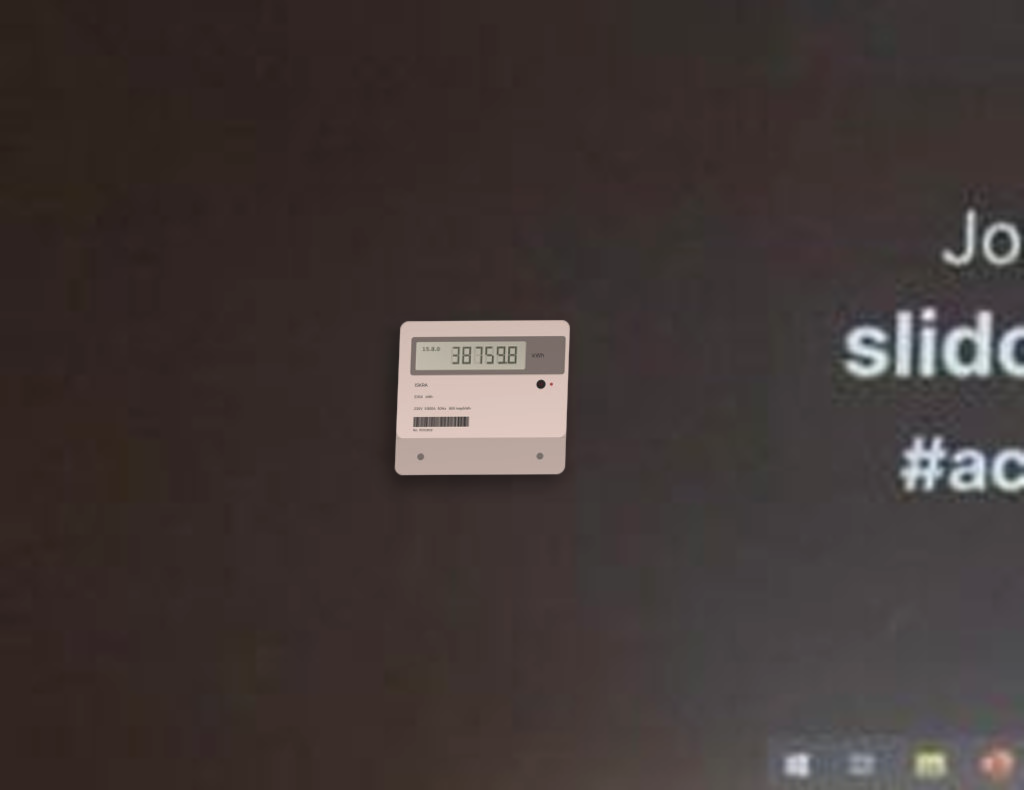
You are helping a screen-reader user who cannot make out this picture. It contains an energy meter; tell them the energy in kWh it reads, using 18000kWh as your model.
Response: 38759.8kWh
